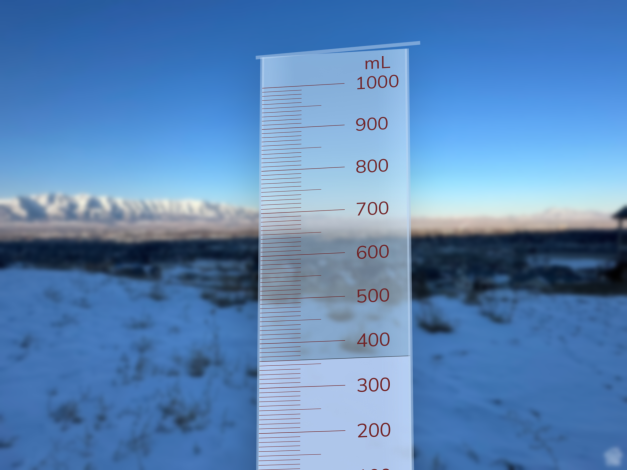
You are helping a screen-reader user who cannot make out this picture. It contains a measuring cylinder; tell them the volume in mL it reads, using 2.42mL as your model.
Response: 360mL
